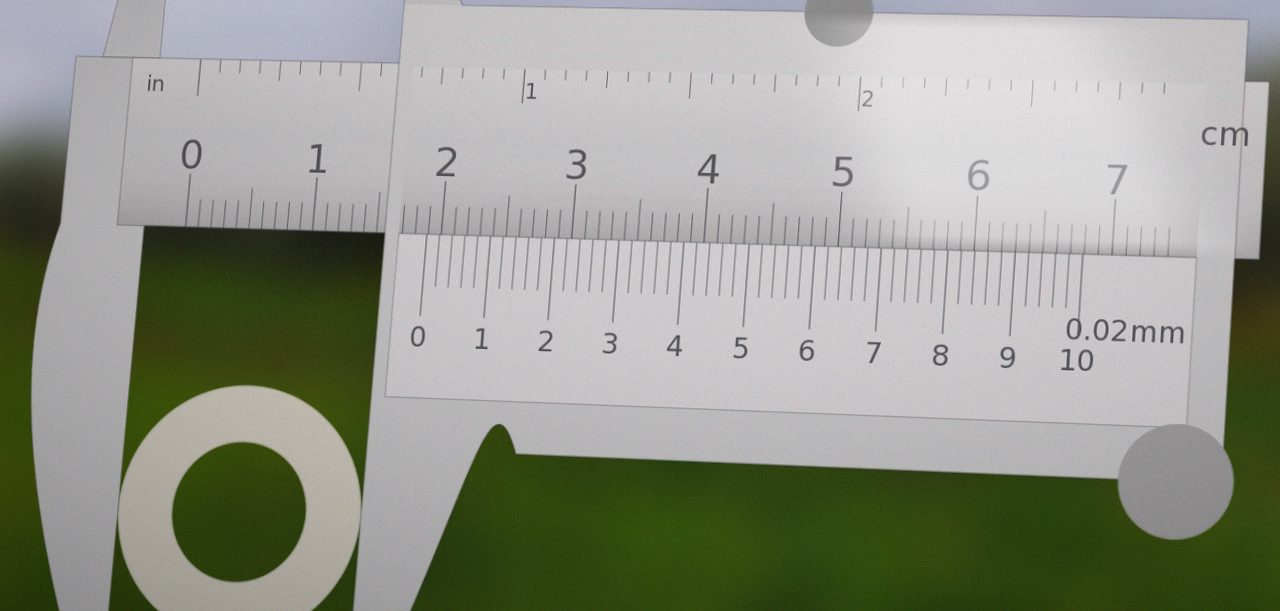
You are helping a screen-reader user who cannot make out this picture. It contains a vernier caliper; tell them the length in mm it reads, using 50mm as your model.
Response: 18.9mm
